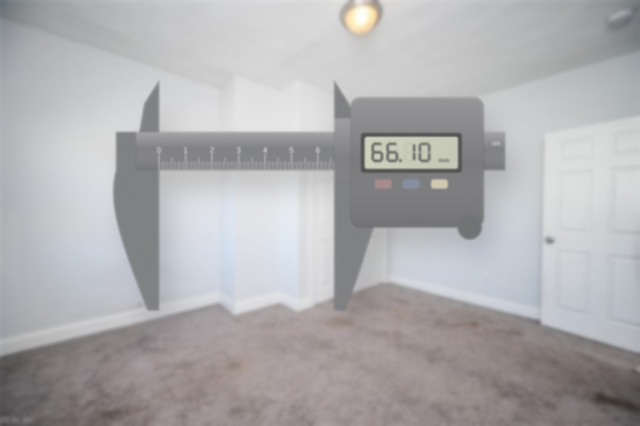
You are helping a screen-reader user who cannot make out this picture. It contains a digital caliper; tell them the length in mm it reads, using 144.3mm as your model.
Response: 66.10mm
